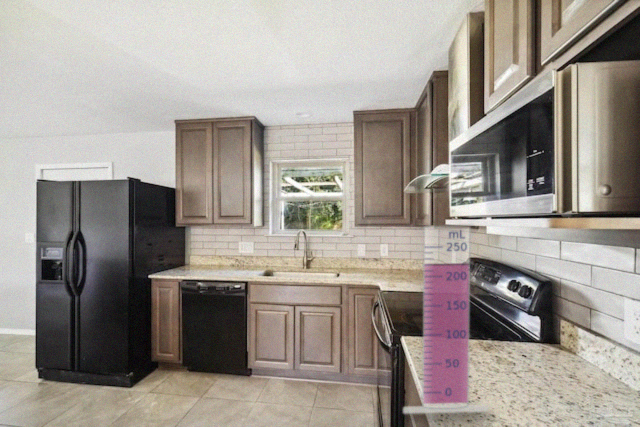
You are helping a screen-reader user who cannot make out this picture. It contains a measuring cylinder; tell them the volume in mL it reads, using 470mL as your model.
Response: 220mL
